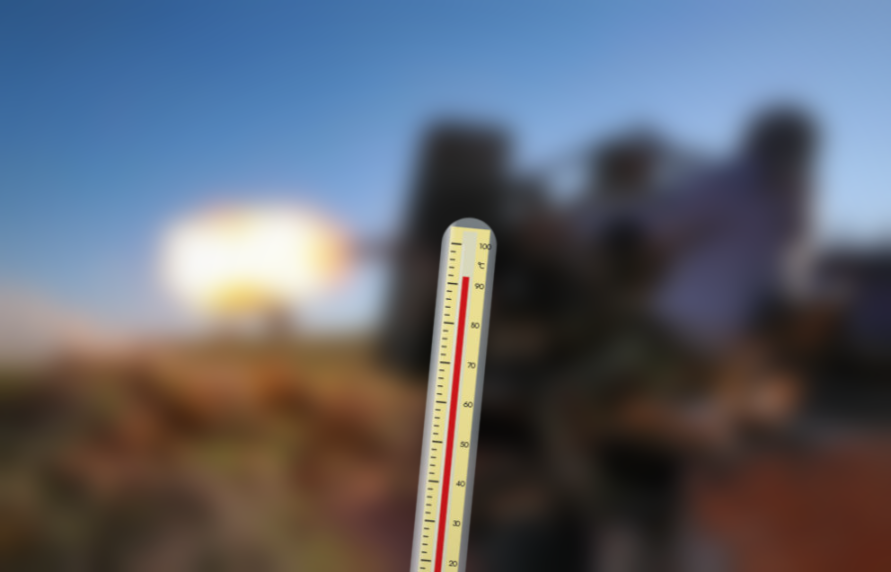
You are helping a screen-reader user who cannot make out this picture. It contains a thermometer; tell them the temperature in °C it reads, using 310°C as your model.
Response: 92°C
